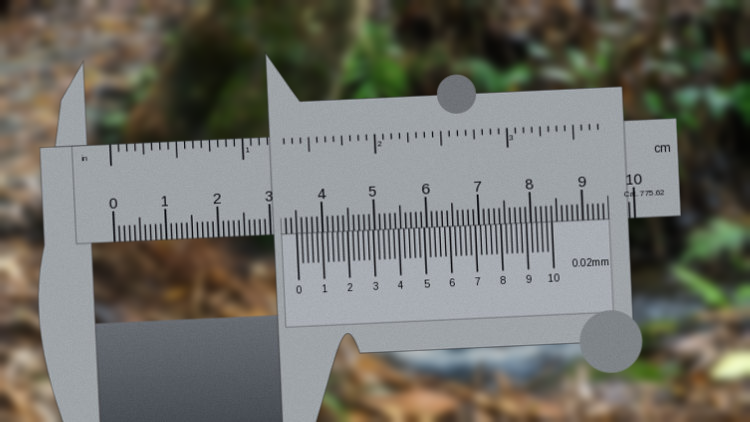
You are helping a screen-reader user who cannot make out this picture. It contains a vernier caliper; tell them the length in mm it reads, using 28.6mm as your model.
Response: 35.0mm
